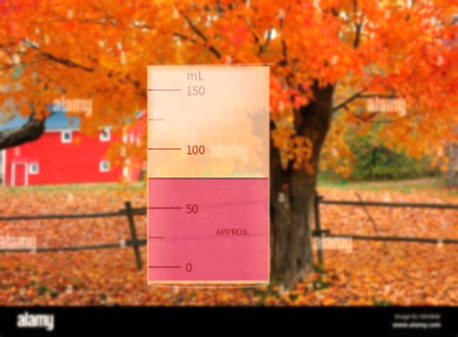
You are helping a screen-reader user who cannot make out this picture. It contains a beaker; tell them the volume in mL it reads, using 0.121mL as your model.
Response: 75mL
